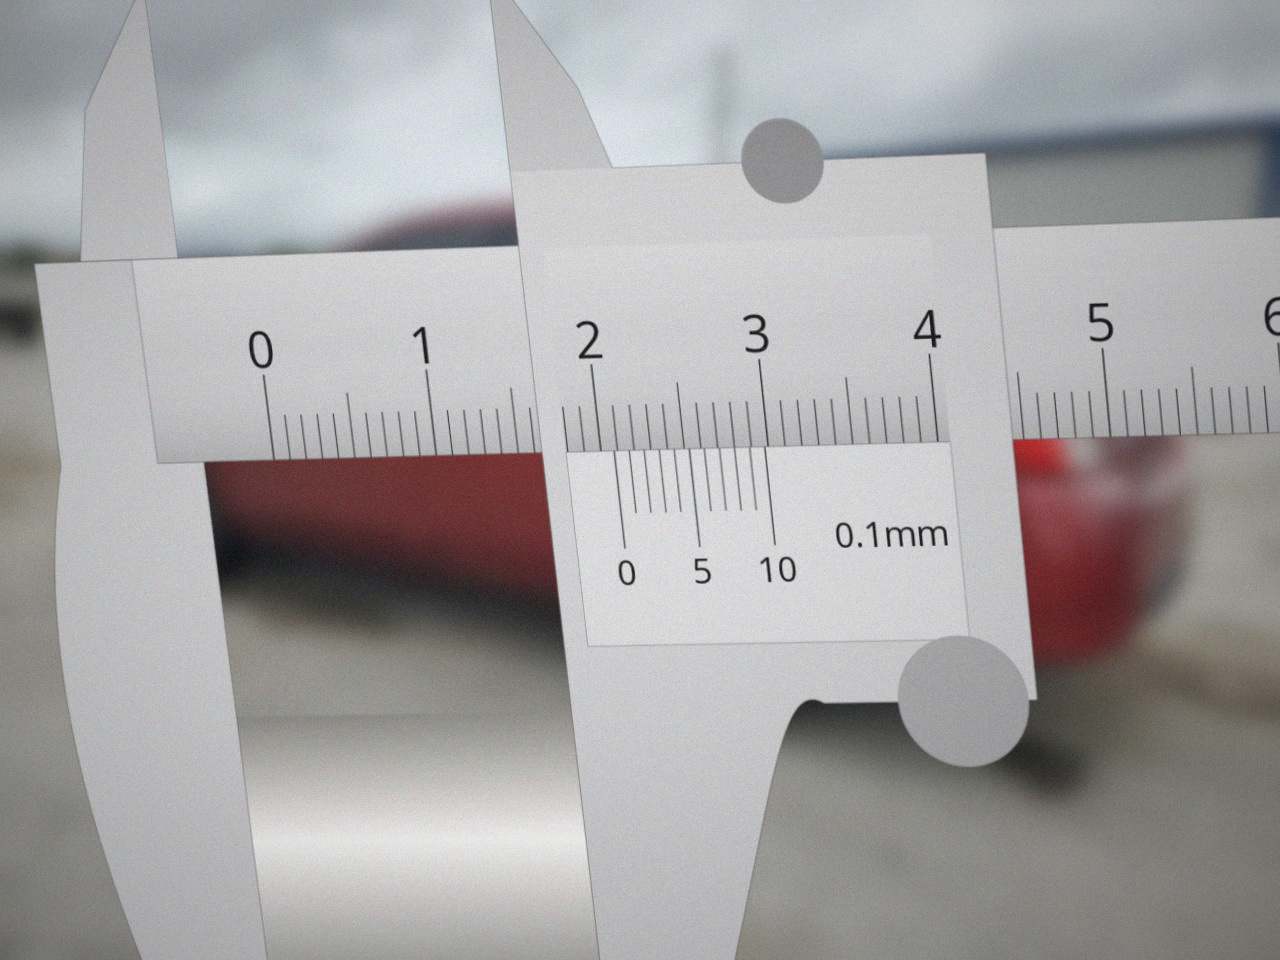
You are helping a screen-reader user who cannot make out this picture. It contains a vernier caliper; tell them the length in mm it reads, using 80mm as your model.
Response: 20.8mm
